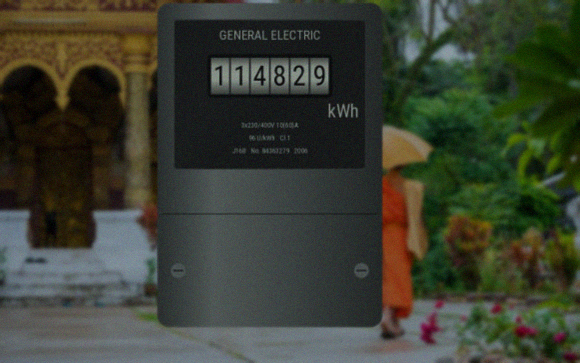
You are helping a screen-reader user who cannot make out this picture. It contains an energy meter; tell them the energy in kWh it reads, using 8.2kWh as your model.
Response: 114829kWh
